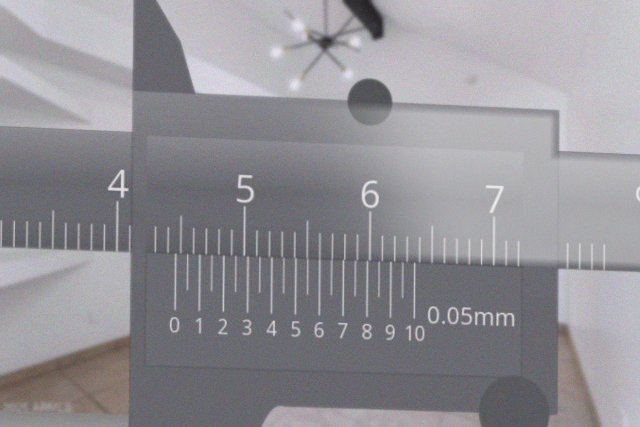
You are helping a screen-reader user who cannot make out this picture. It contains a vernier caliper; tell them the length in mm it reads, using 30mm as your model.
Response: 44.6mm
